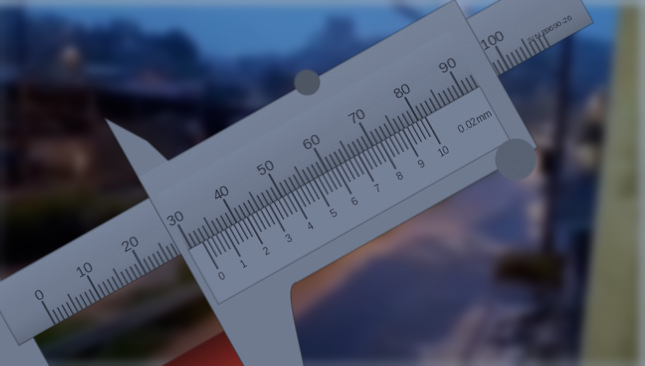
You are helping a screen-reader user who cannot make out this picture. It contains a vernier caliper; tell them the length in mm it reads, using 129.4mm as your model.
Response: 32.5mm
